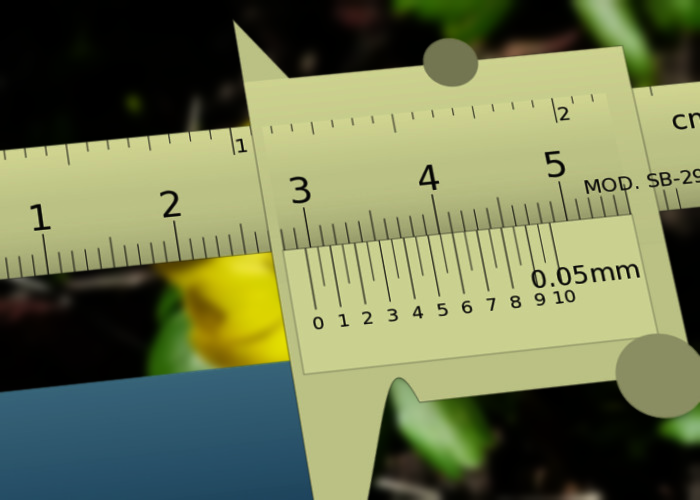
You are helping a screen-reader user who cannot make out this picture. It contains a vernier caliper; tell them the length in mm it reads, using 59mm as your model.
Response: 29.6mm
